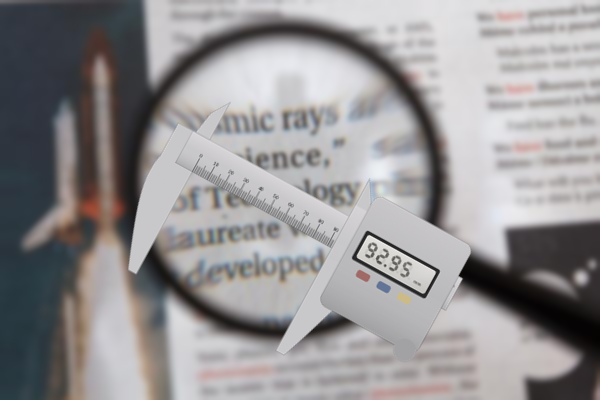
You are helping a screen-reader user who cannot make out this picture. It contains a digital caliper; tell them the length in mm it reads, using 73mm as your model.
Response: 92.95mm
